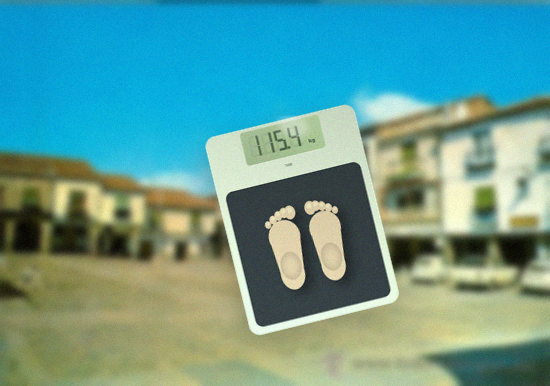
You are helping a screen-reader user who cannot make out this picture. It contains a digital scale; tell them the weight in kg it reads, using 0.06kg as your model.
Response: 115.4kg
